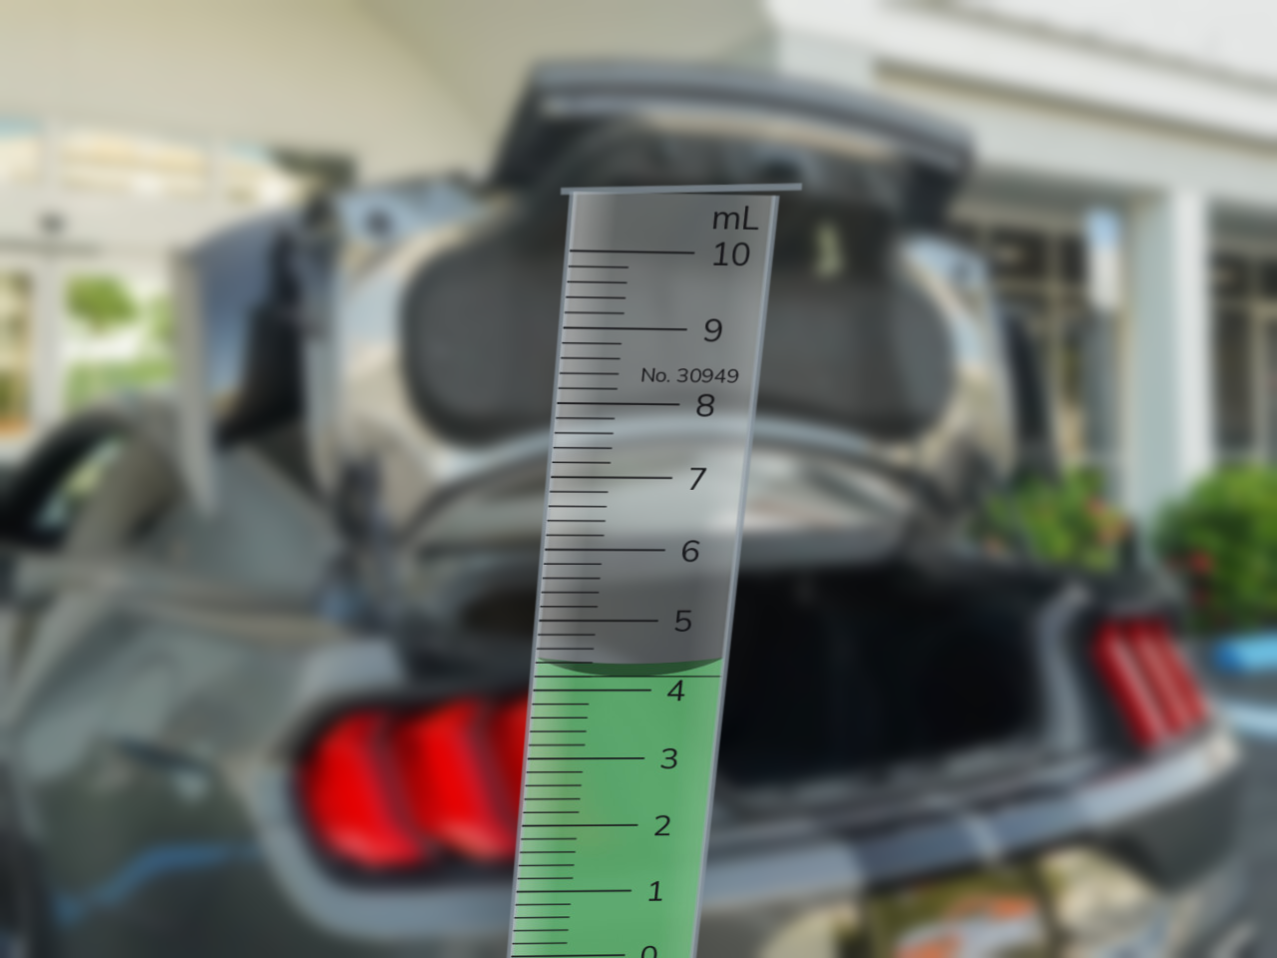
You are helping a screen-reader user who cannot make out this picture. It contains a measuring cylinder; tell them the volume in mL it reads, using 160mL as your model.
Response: 4.2mL
